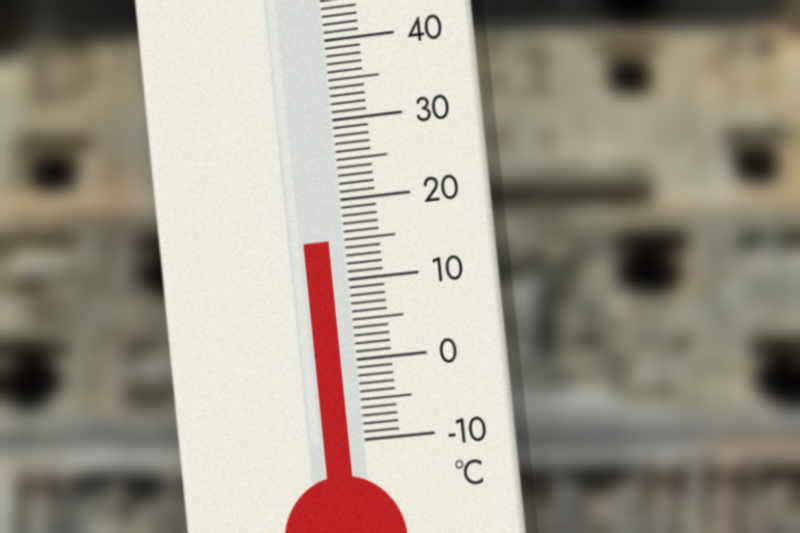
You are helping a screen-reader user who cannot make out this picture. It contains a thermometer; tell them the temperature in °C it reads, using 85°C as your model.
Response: 15°C
